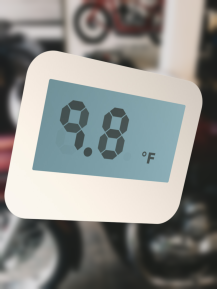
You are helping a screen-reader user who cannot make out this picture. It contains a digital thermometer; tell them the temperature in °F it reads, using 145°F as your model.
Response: 9.8°F
